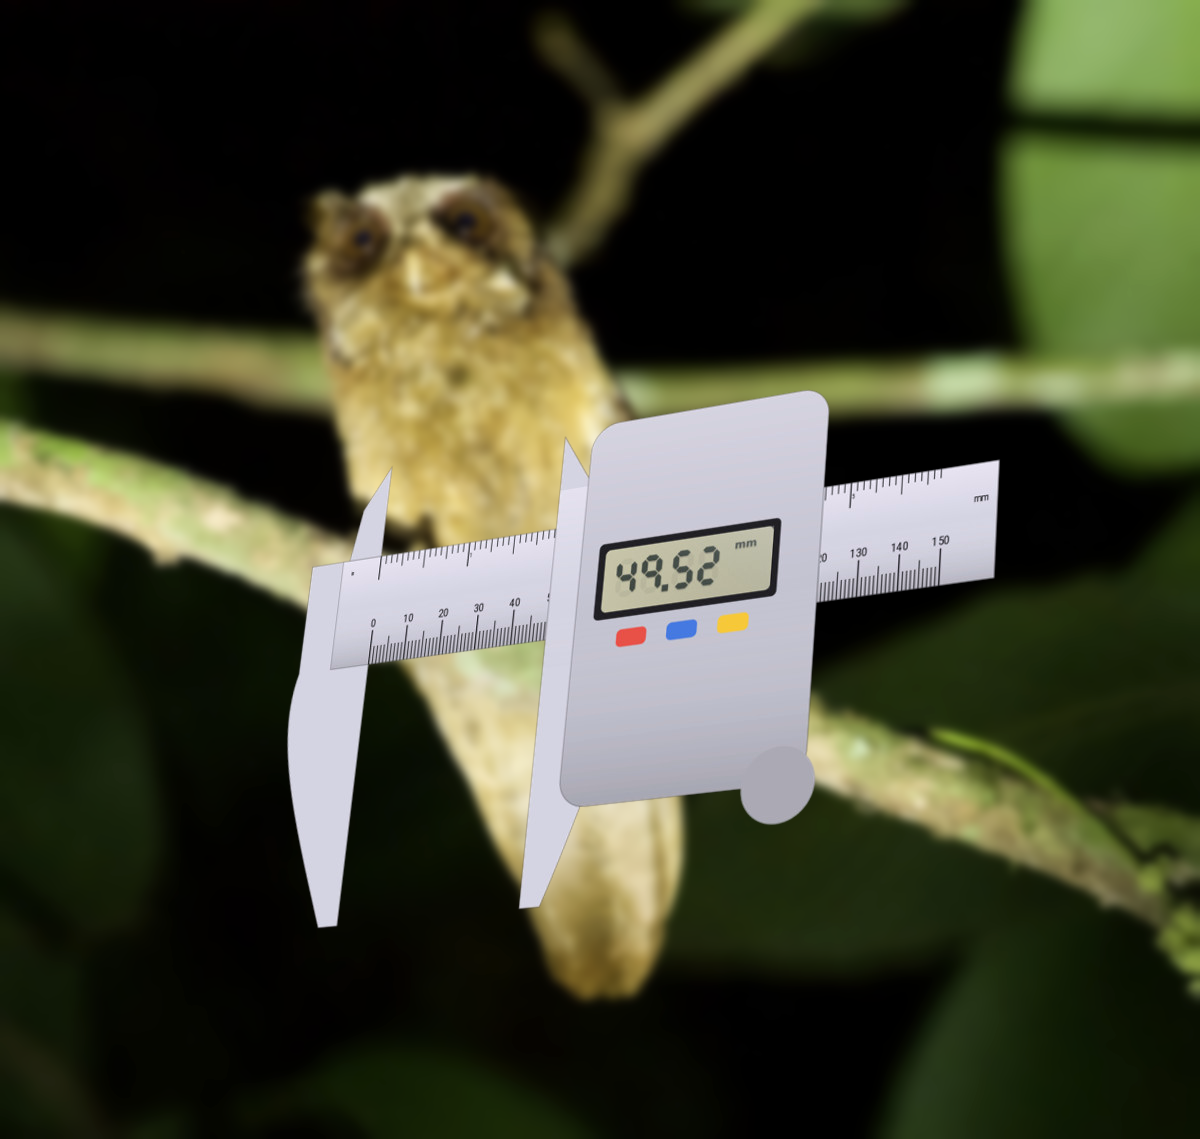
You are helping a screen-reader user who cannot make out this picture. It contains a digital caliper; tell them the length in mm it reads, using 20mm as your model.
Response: 49.52mm
